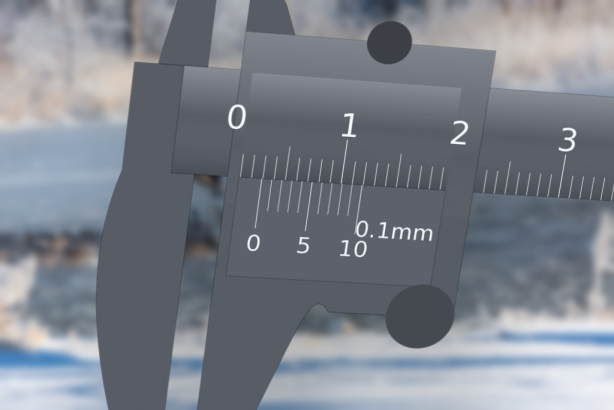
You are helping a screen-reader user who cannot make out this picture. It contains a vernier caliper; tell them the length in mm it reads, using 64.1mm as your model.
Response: 2.9mm
